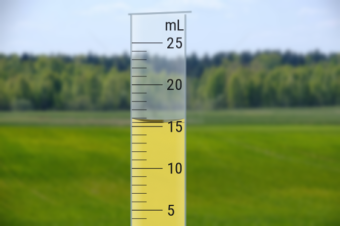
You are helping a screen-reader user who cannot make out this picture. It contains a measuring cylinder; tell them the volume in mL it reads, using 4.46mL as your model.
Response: 15.5mL
